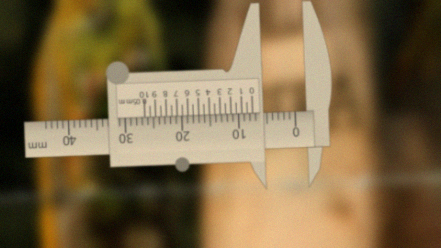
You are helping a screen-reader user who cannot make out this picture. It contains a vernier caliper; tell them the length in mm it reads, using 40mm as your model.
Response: 7.5mm
